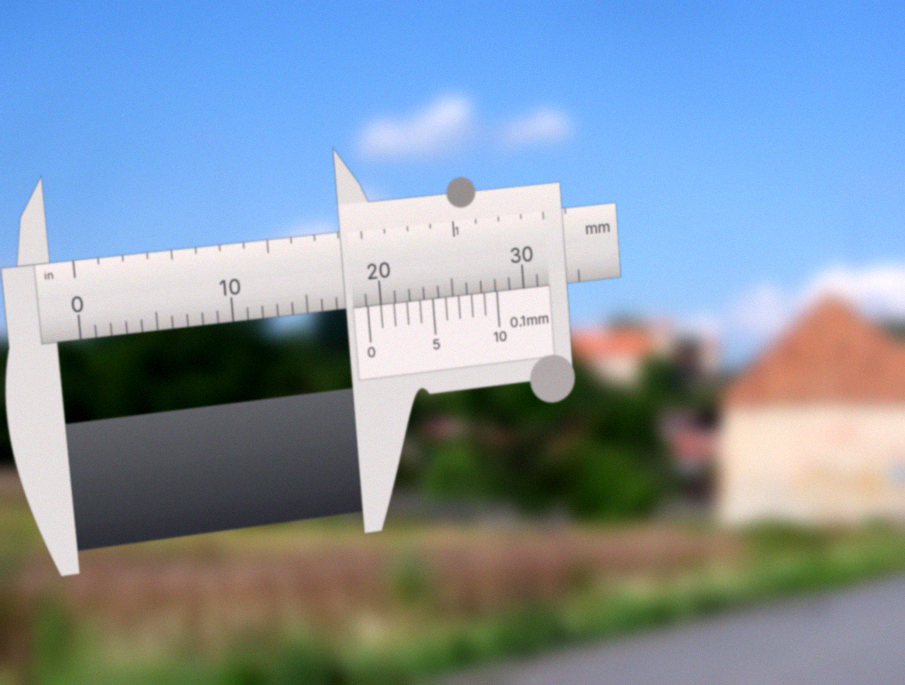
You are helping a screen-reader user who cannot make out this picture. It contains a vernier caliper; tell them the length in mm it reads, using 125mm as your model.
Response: 19.1mm
